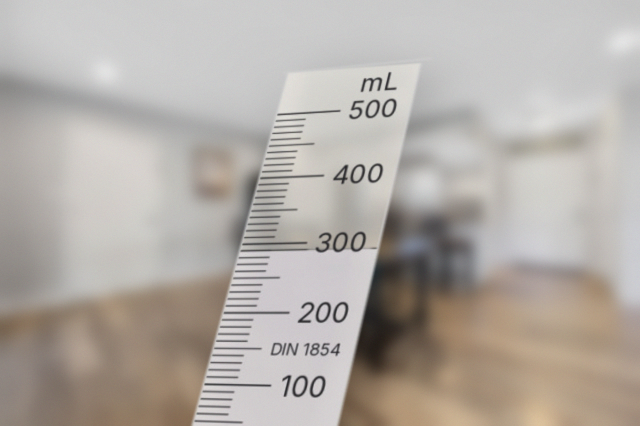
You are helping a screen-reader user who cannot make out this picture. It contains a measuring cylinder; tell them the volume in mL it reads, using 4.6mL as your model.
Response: 290mL
